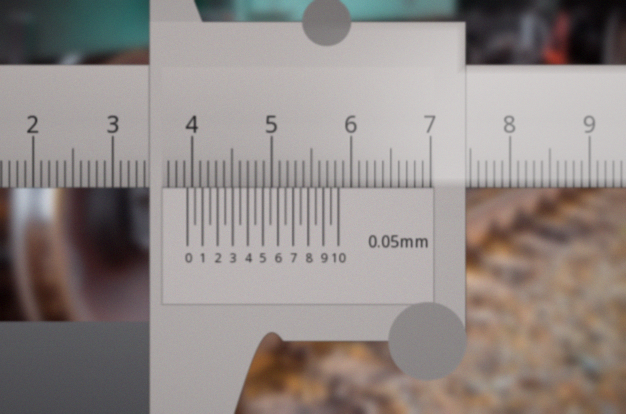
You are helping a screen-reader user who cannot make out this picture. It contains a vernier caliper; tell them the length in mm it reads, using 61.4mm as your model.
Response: 39.4mm
